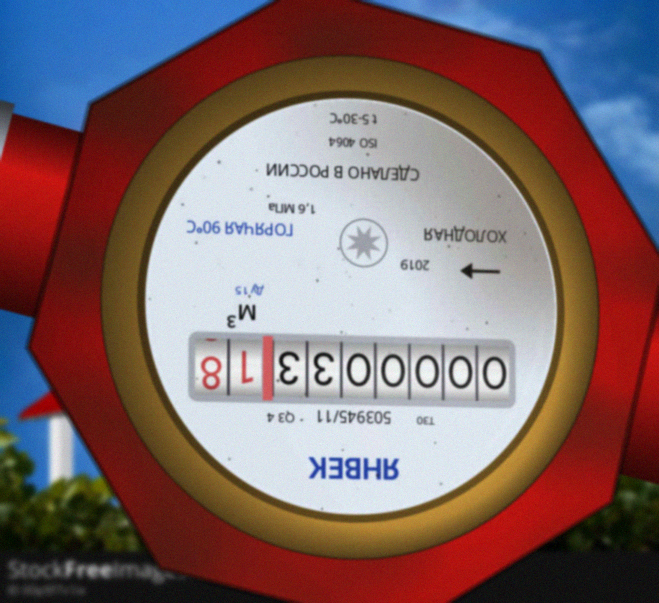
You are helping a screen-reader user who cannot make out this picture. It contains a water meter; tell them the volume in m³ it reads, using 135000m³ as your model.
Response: 33.18m³
